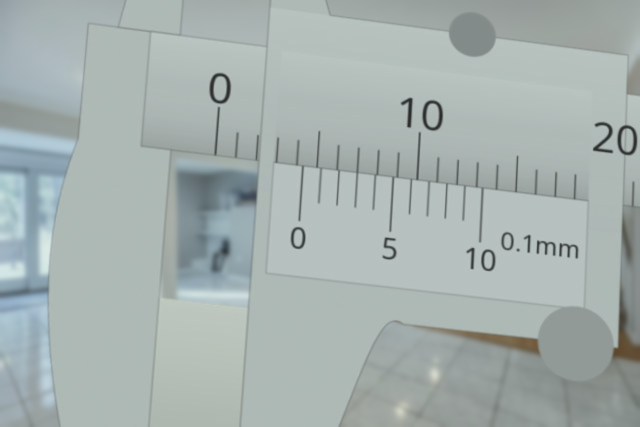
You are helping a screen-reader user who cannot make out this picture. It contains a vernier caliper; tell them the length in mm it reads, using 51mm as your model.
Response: 4.3mm
